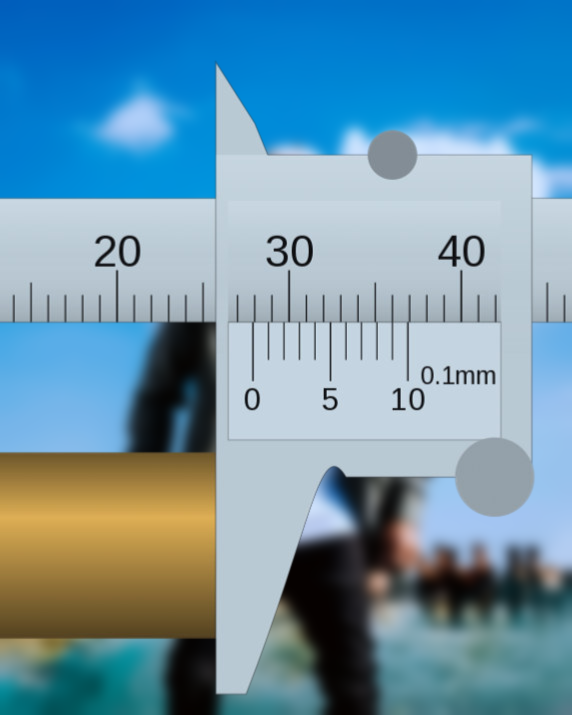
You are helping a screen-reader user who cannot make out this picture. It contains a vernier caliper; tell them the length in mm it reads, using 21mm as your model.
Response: 27.9mm
